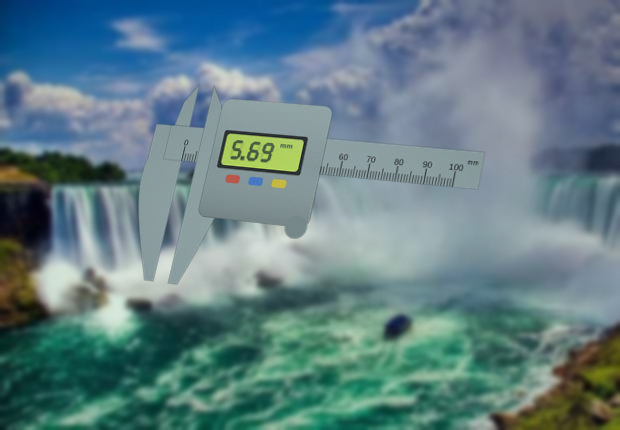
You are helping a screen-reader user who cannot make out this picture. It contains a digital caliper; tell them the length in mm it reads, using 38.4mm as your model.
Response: 5.69mm
